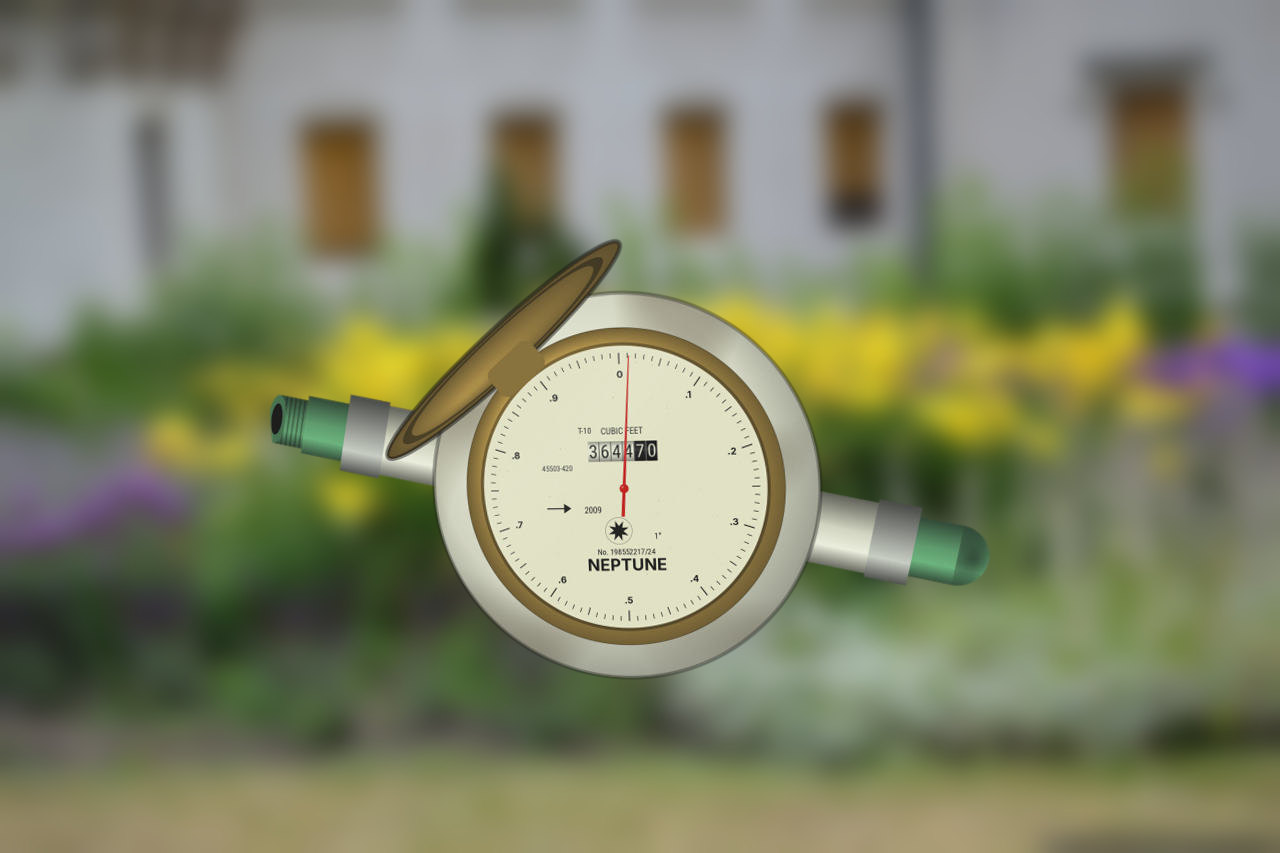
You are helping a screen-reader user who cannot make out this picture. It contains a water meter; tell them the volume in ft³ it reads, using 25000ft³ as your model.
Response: 364470.01ft³
